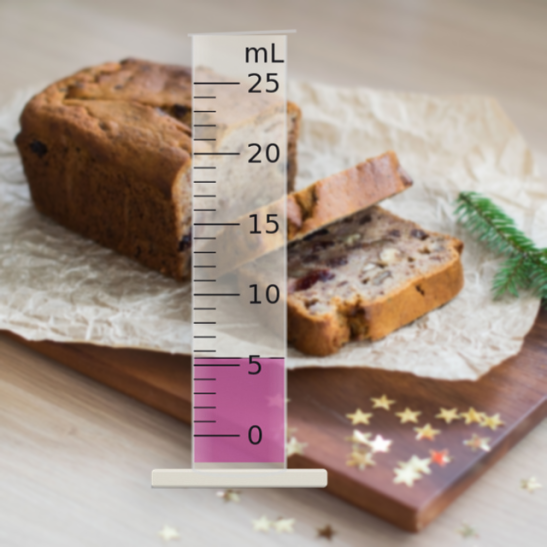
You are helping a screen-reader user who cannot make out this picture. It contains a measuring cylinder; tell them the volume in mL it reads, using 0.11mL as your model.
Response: 5.5mL
